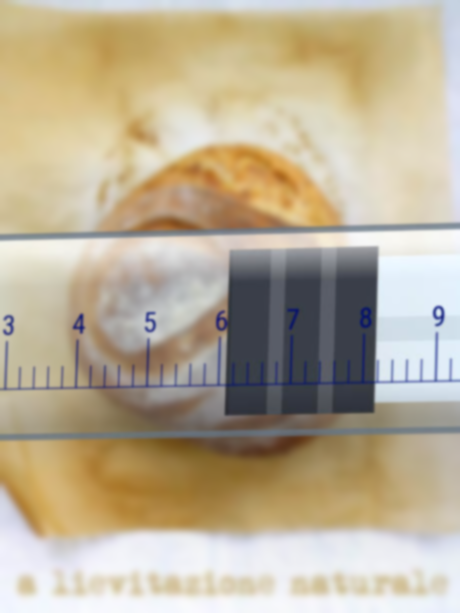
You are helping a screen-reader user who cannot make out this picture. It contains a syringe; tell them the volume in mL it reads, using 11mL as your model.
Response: 6.1mL
